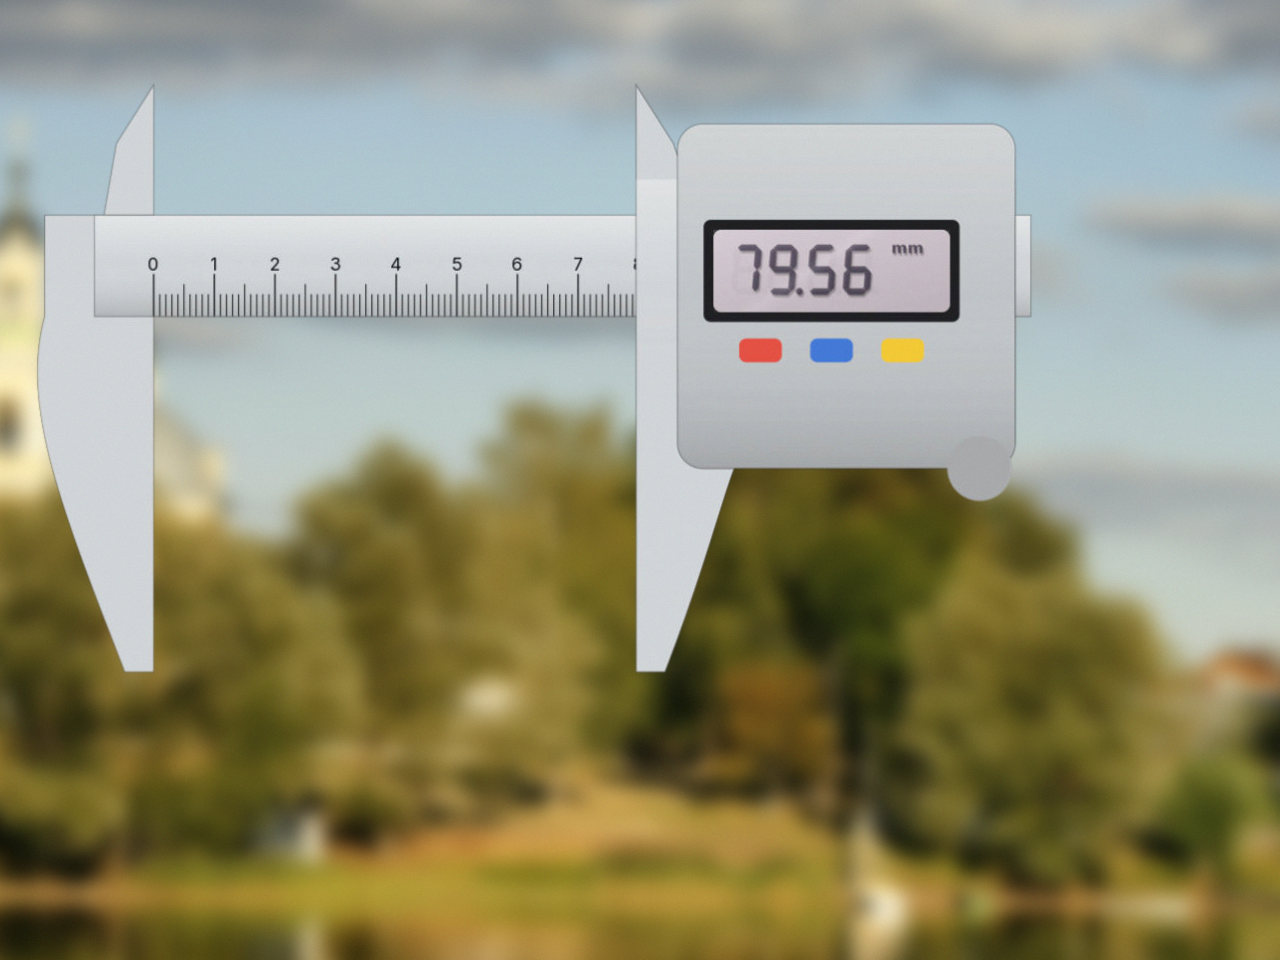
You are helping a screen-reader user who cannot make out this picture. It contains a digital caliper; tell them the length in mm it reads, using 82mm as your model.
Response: 79.56mm
